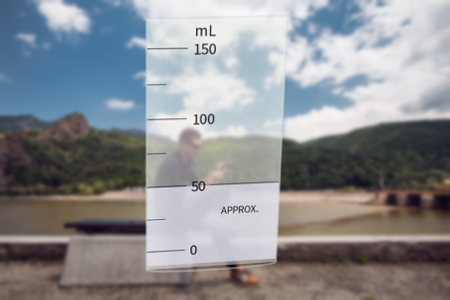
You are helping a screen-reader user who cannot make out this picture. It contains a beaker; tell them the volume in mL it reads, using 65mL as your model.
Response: 50mL
